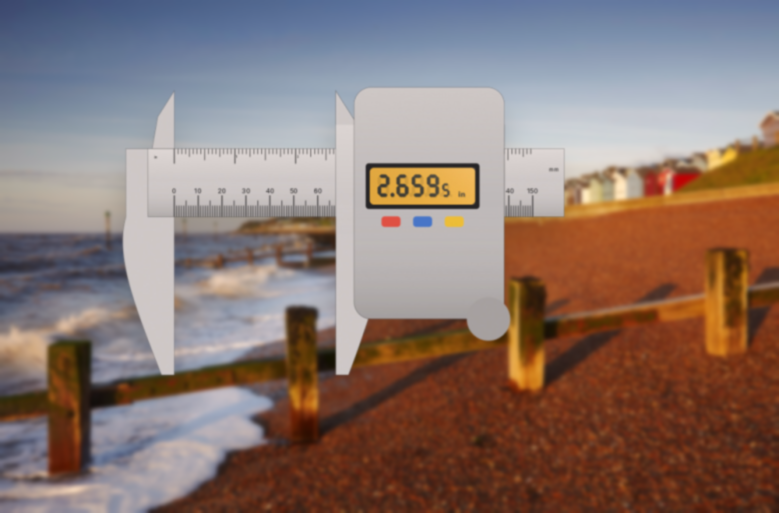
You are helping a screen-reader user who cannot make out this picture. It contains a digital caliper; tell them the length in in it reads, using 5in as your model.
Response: 2.6595in
